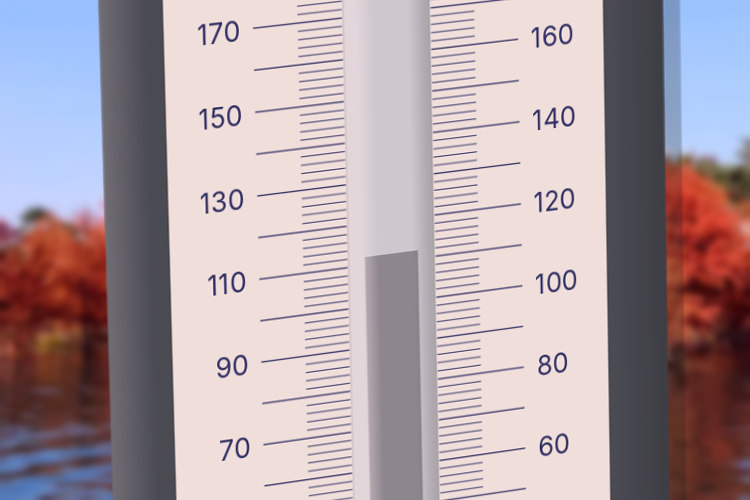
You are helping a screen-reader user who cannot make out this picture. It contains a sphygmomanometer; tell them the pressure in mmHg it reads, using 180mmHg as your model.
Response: 112mmHg
